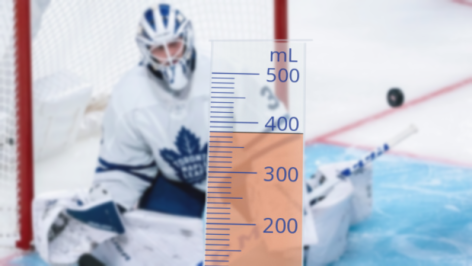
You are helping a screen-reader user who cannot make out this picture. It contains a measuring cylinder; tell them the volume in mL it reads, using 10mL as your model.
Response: 380mL
